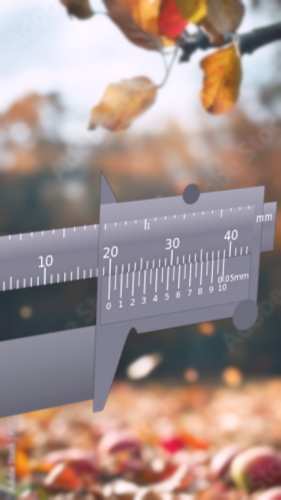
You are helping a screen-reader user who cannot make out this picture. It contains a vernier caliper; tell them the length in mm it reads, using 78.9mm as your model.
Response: 20.0mm
